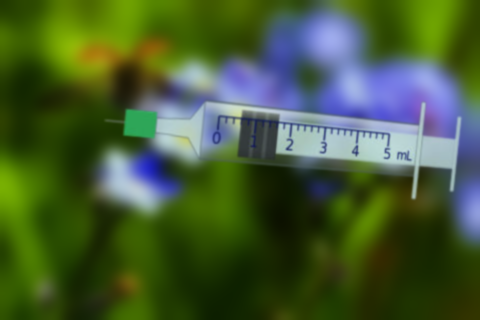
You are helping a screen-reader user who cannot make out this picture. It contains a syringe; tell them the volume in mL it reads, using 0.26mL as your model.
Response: 0.6mL
